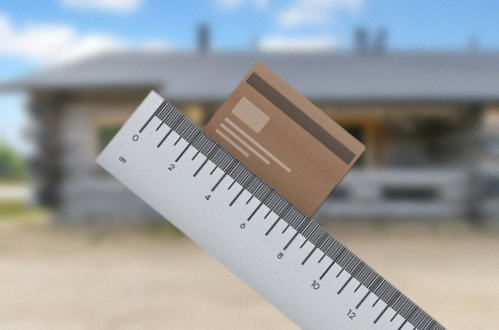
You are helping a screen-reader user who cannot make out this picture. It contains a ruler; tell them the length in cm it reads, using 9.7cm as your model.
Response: 6cm
